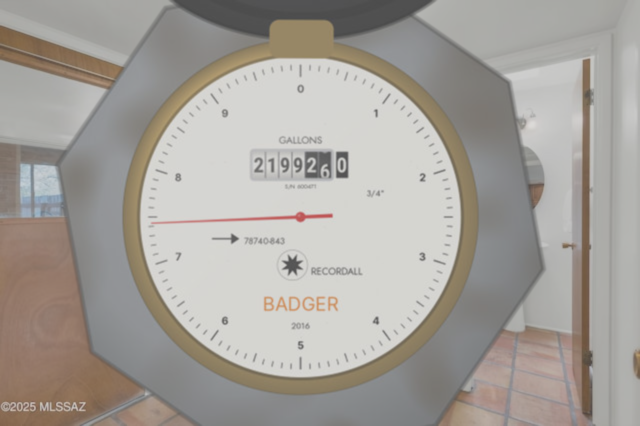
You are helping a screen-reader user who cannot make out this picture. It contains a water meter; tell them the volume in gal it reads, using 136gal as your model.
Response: 2199257.4gal
